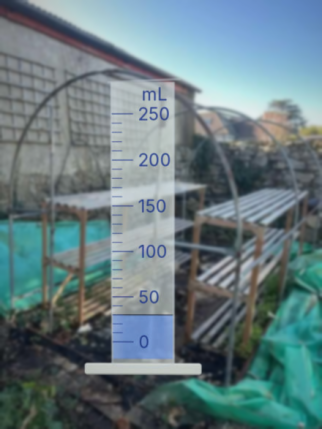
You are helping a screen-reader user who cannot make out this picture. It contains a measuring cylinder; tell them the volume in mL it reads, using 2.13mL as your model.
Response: 30mL
